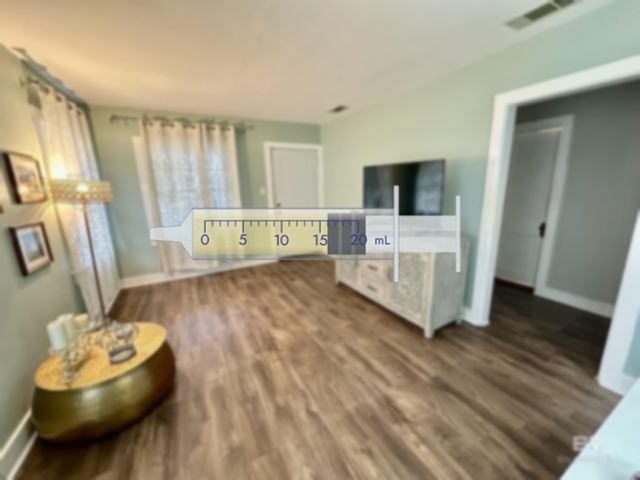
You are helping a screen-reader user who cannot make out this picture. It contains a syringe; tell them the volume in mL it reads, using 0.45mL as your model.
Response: 16mL
